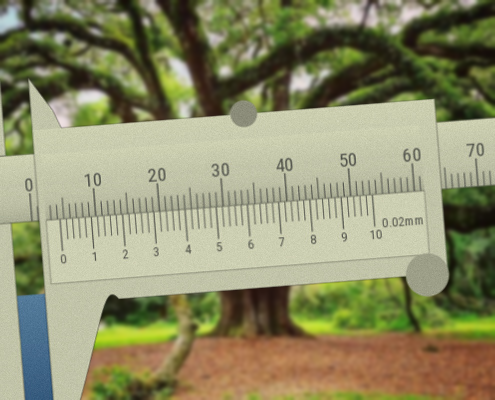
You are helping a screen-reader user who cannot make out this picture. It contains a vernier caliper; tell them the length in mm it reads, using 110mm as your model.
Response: 4.4mm
